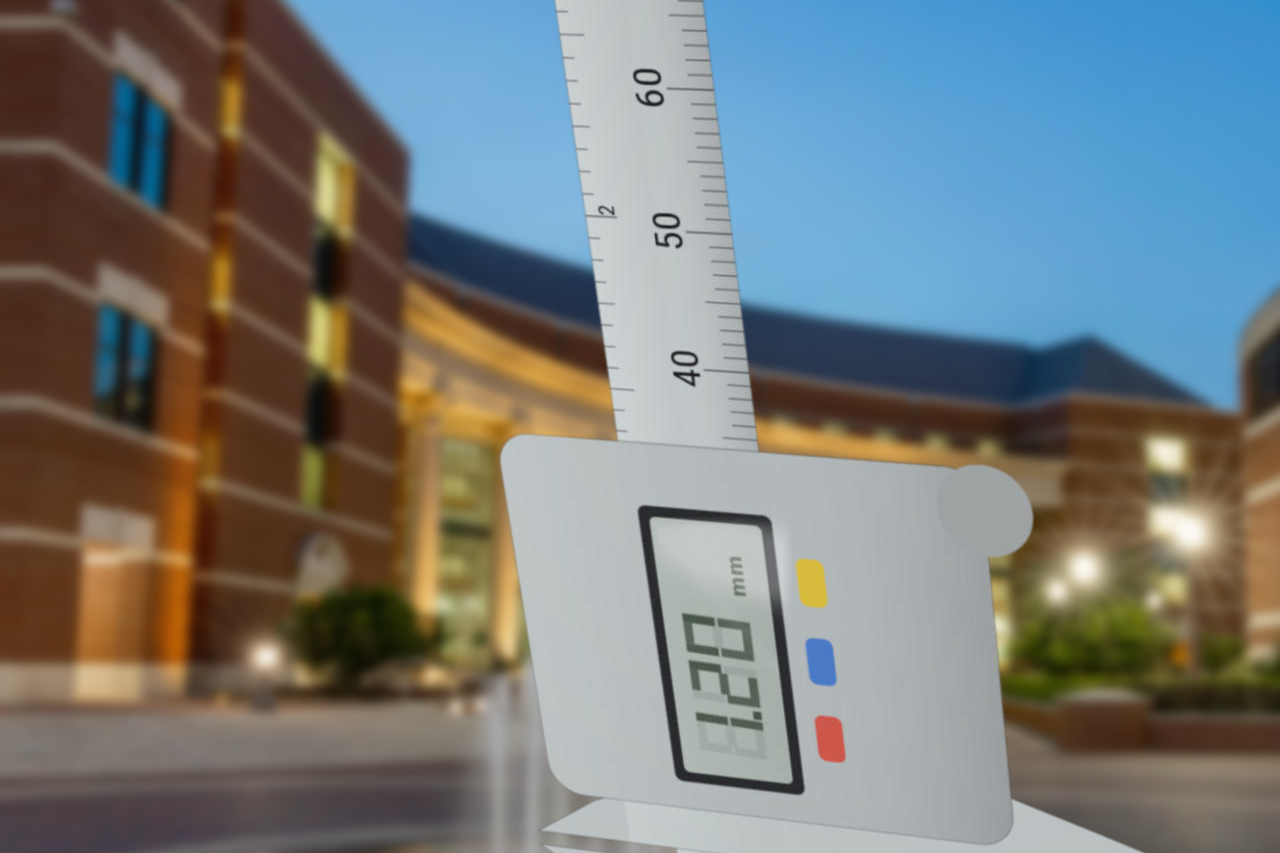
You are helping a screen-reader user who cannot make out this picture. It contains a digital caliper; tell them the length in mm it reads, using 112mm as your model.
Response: 1.20mm
